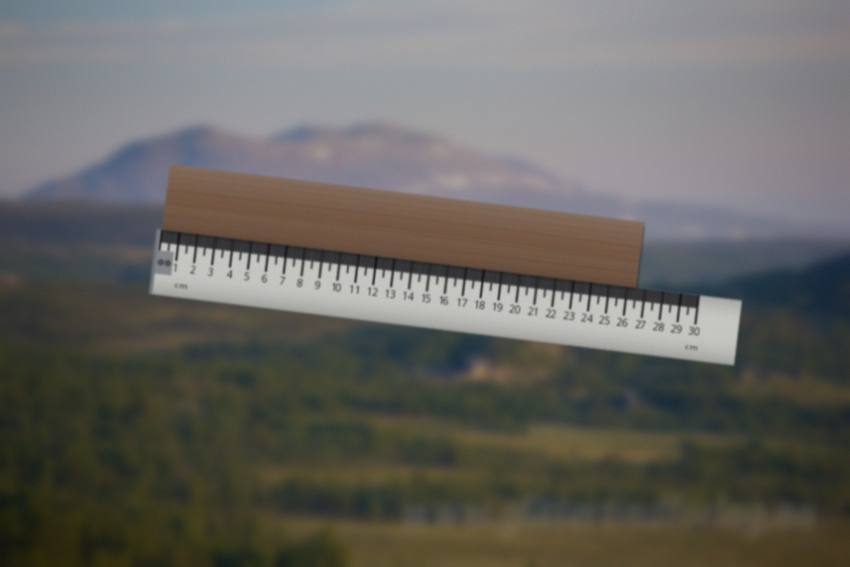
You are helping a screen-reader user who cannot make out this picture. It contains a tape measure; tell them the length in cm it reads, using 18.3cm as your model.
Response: 26.5cm
